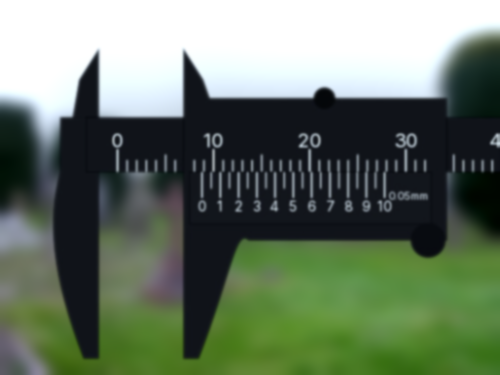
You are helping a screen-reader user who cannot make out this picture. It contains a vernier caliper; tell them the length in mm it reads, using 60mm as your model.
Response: 8.8mm
